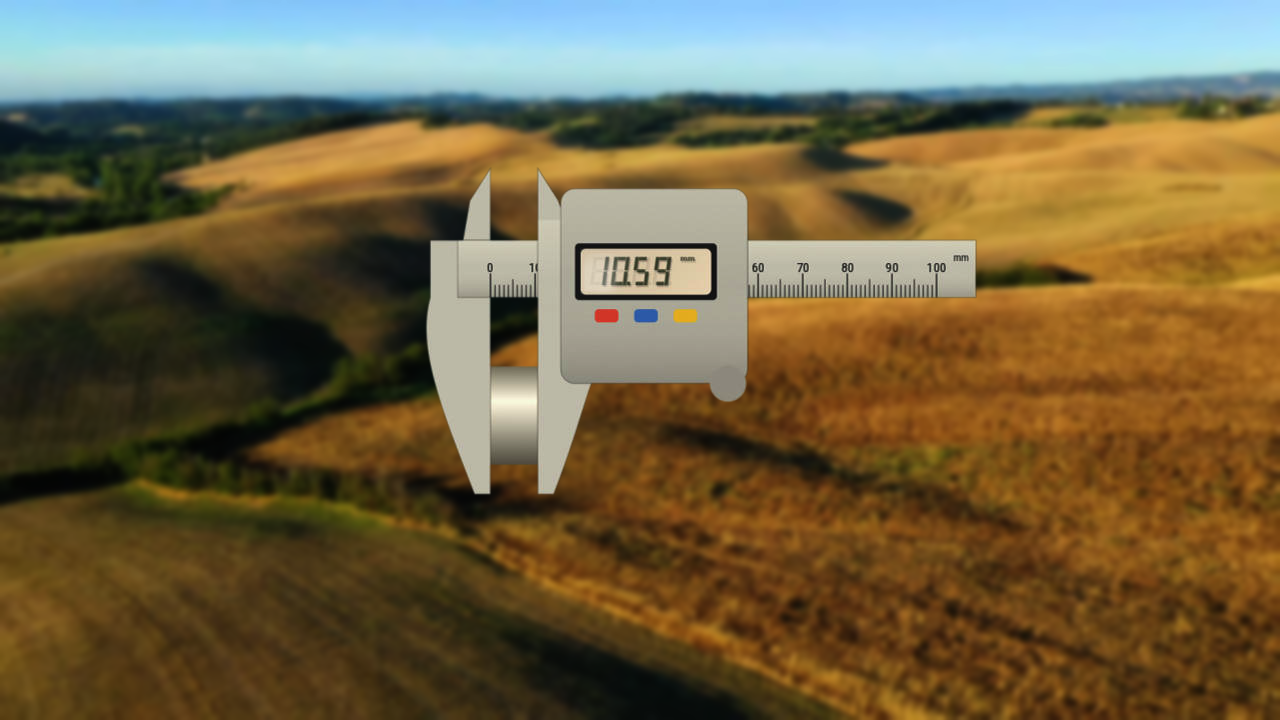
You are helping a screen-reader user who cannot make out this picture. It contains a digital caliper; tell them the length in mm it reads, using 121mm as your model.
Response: 10.59mm
